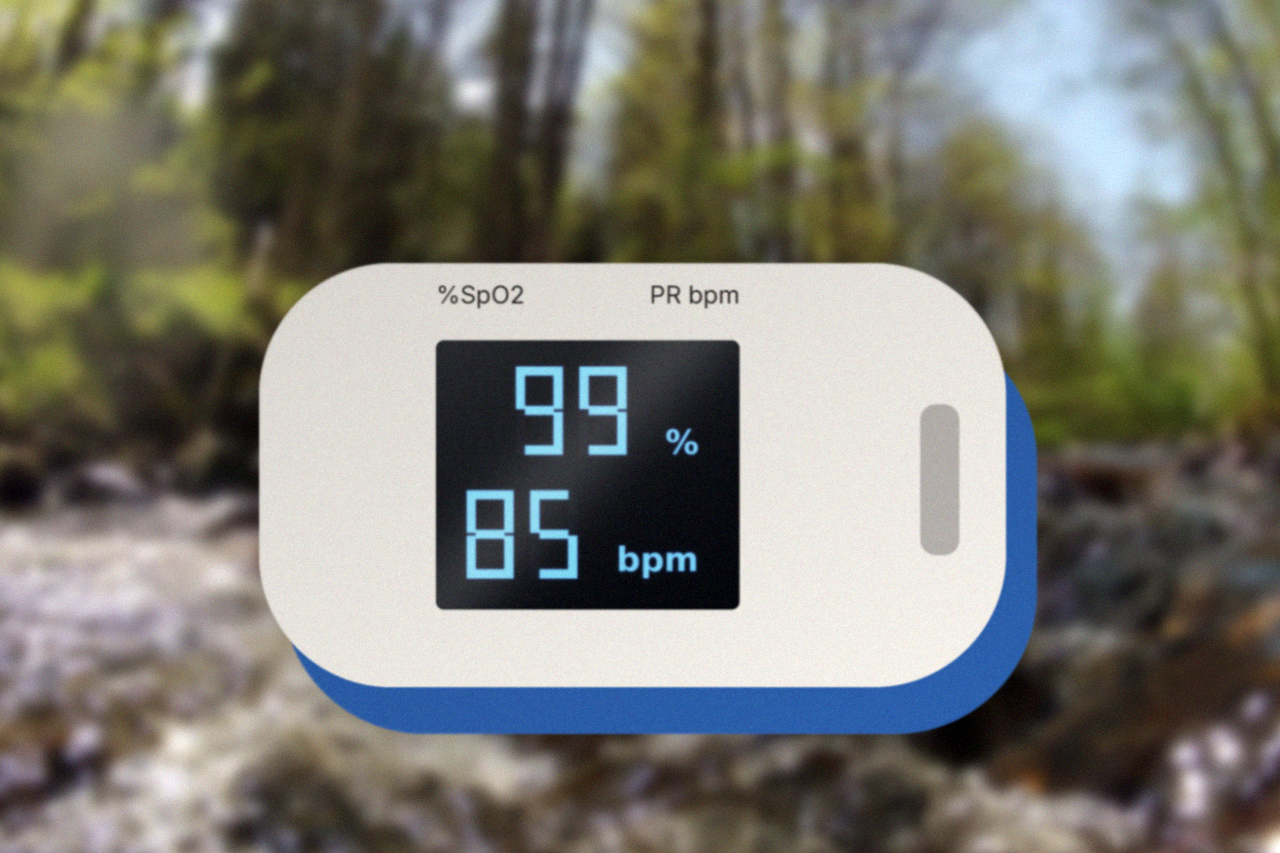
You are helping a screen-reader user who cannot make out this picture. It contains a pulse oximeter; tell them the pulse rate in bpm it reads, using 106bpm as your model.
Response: 85bpm
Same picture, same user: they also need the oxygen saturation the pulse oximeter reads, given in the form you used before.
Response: 99%
